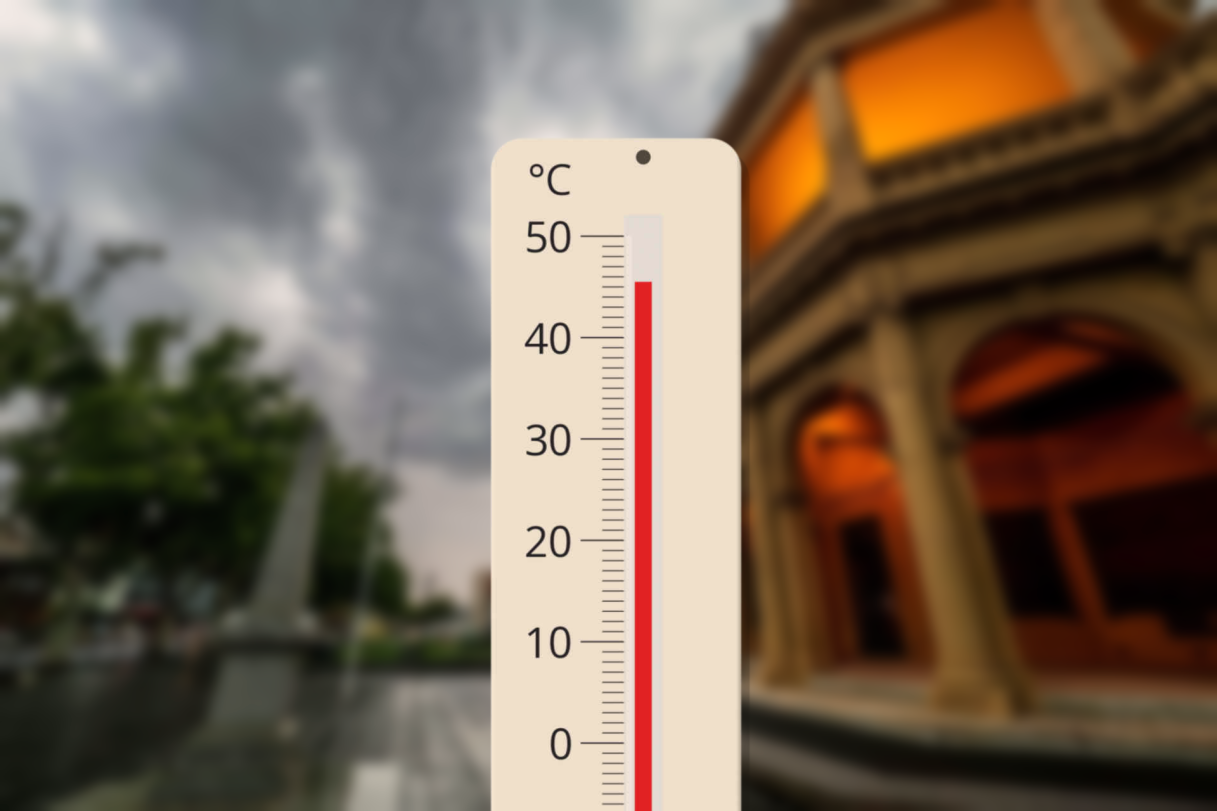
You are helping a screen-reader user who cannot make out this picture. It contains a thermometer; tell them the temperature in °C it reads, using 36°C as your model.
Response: 45.5°C
